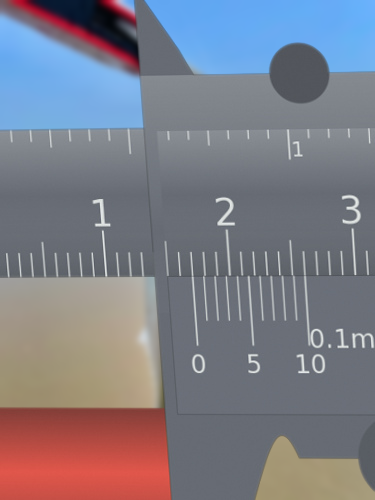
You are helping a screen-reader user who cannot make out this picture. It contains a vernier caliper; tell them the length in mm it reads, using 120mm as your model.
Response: 17.0mm
